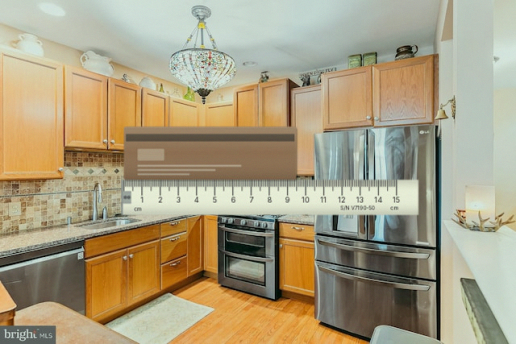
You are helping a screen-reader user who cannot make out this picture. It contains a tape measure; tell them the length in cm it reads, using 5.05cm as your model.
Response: 9.5cm
